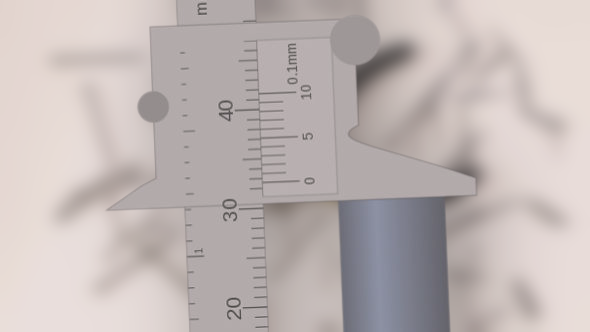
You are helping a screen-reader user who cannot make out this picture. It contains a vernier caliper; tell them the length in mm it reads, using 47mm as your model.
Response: 32.6mm
